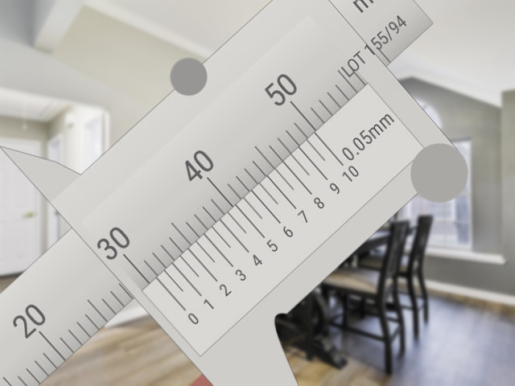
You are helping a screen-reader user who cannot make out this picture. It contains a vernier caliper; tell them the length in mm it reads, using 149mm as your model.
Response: 30.8mm
